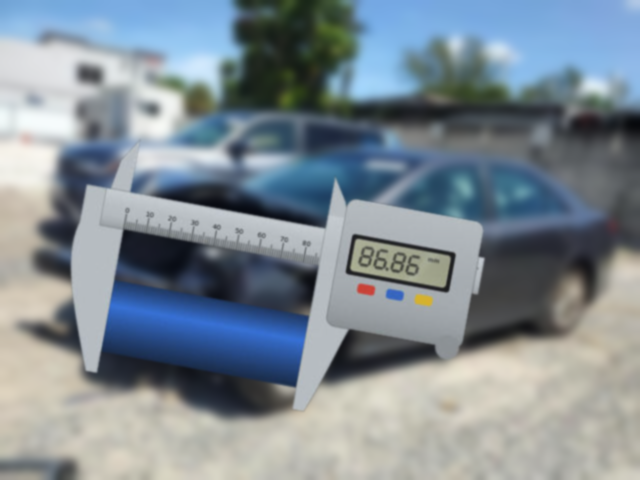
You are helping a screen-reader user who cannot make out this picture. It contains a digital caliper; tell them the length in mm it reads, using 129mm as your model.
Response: 86.86mm
